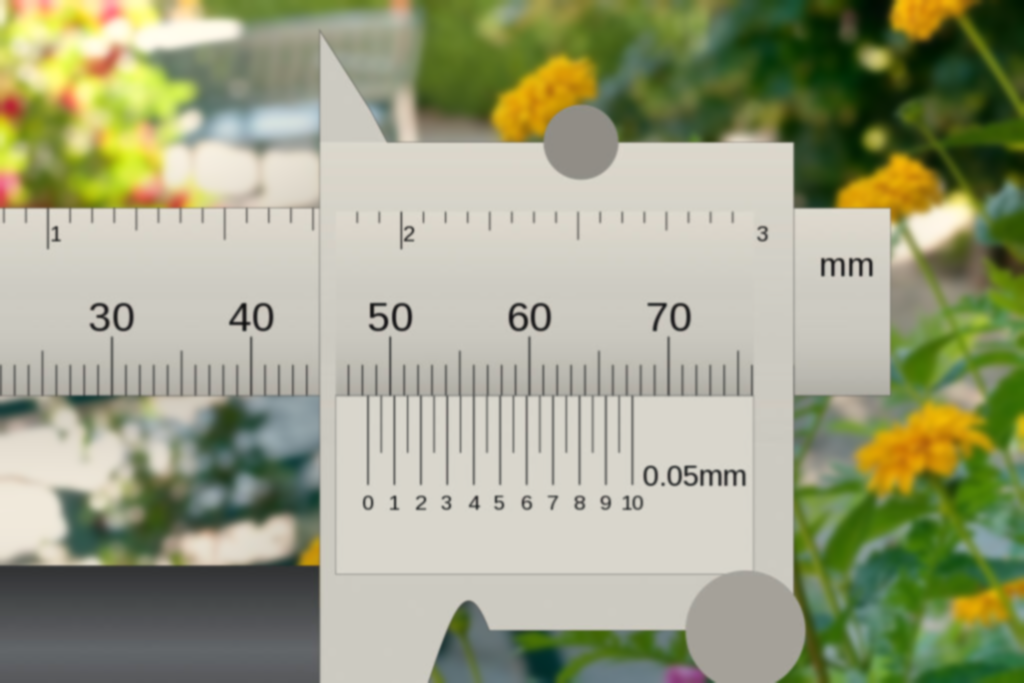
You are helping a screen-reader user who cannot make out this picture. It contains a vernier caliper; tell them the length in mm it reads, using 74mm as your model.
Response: 48.4mm
